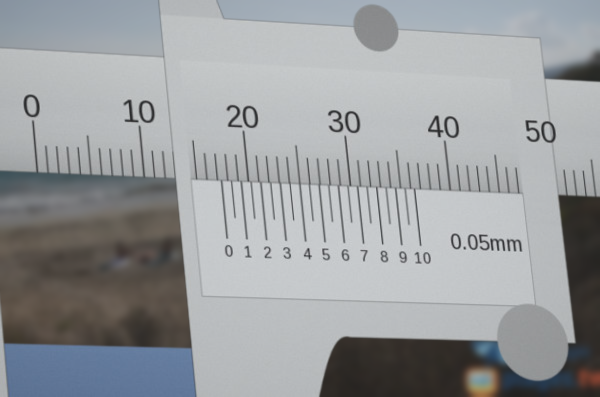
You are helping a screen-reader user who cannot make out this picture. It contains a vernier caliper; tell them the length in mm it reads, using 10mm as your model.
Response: 17.4mm
